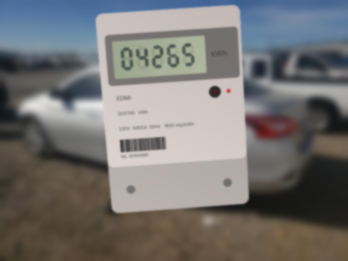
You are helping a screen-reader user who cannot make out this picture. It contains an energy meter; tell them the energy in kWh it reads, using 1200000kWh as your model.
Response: 4265kWh
